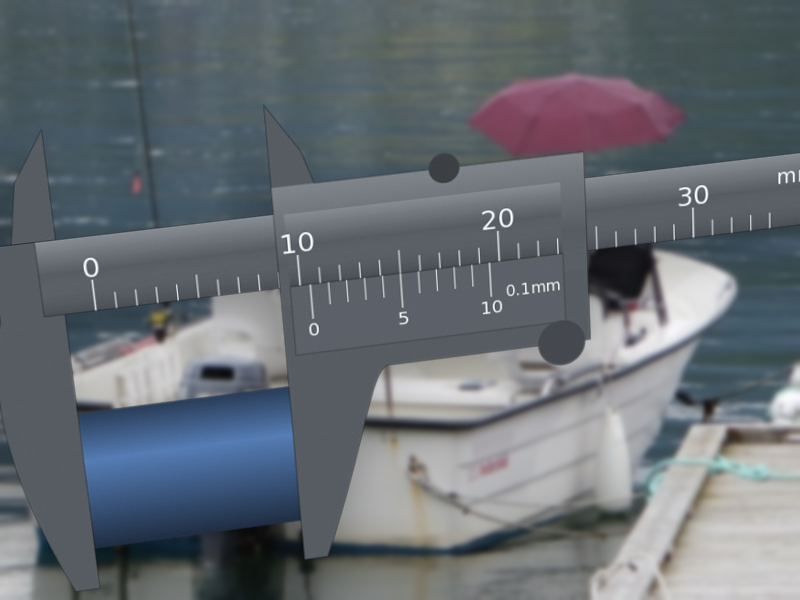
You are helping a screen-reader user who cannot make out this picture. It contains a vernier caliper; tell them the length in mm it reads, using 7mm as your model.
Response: 10.5mm
